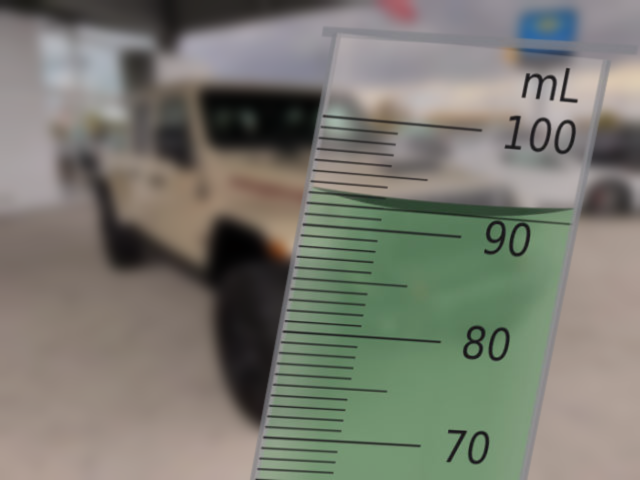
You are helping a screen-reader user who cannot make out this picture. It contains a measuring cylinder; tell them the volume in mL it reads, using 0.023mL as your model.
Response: 92mL
